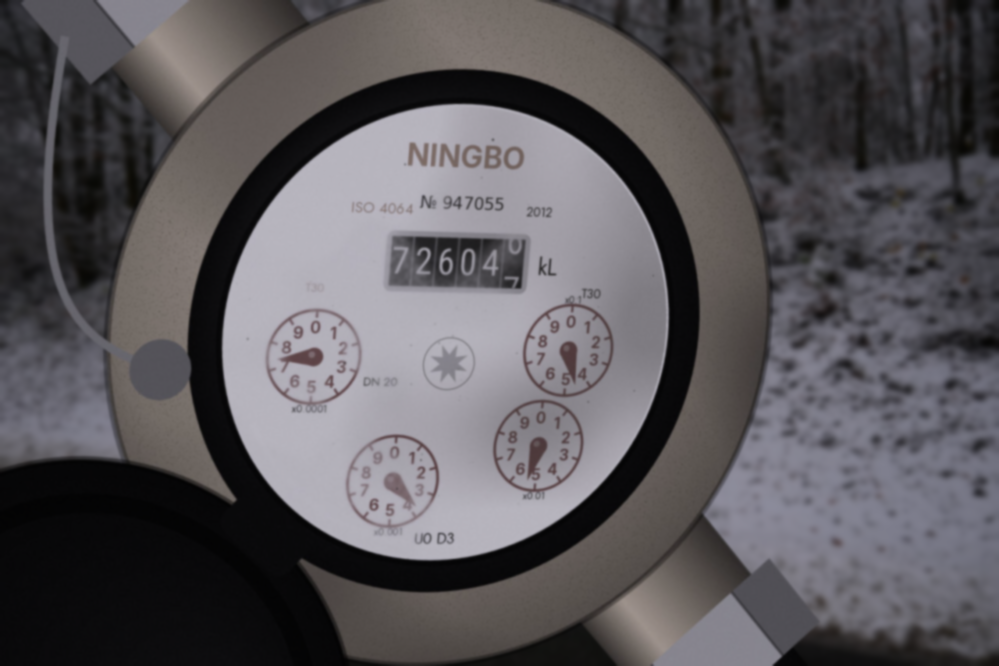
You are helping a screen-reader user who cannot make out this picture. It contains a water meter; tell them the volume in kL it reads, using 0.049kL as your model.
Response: 726046.4537kL
